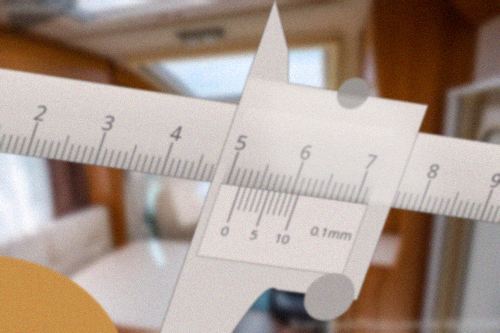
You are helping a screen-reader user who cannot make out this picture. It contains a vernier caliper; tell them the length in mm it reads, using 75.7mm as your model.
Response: 52.0mm
